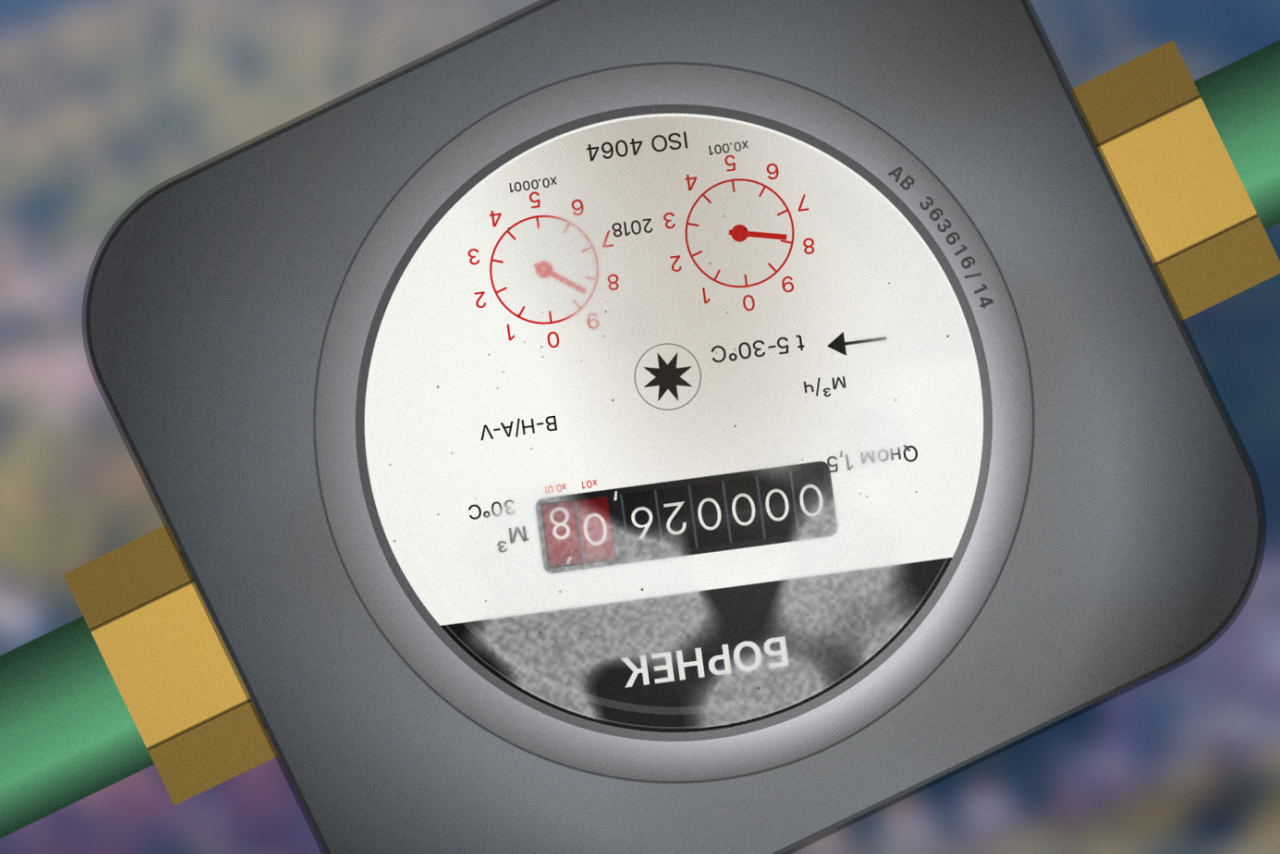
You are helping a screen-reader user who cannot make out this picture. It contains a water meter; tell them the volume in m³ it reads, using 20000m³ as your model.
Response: 26.0778m³
